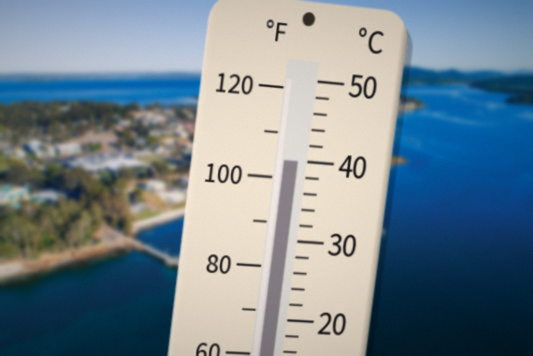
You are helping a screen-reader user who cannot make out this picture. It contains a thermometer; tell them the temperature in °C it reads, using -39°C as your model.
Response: 40°C
